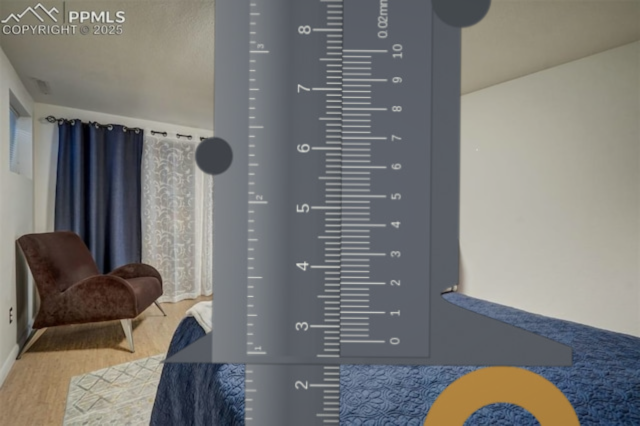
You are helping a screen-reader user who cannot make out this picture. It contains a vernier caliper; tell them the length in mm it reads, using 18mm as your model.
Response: 27.5mm
